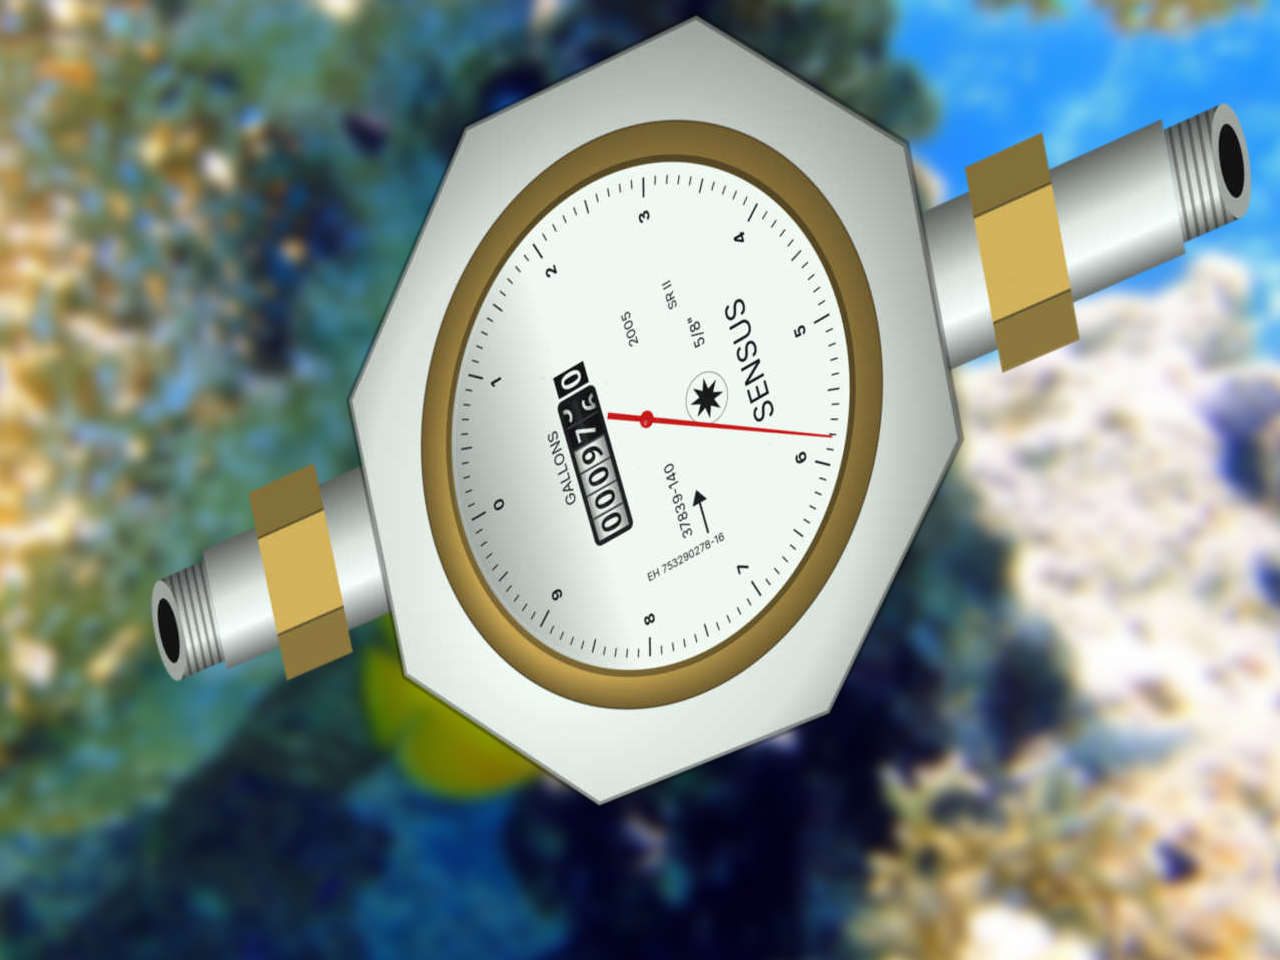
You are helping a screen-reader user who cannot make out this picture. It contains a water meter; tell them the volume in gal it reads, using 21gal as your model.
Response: 9755.8gal
